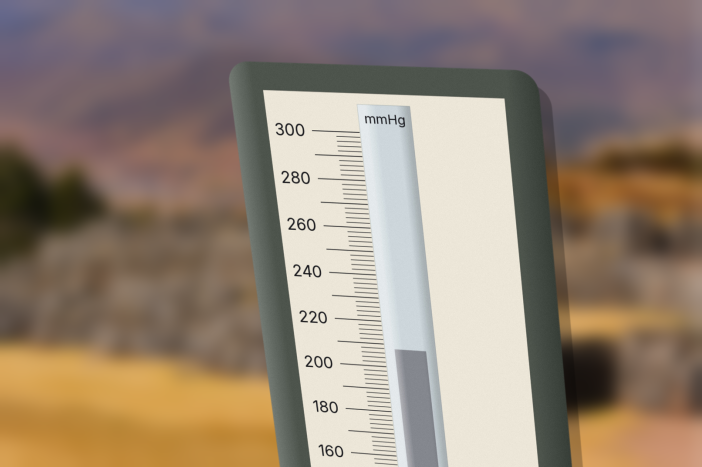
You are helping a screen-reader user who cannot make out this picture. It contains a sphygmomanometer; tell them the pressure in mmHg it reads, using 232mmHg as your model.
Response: 208mmHg
